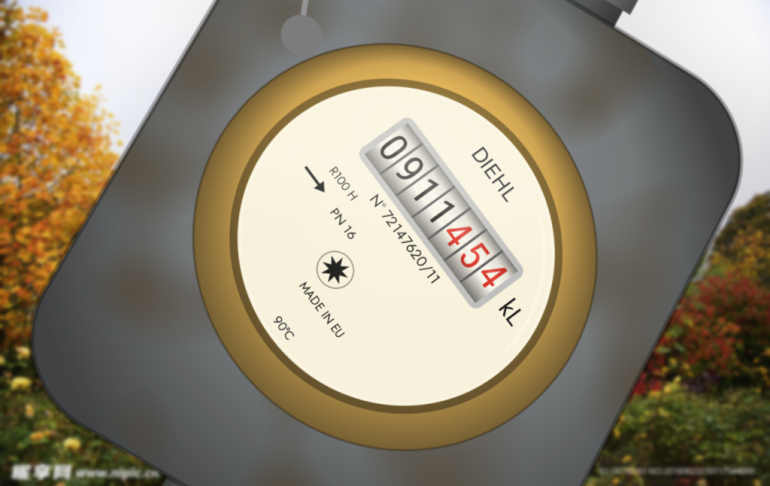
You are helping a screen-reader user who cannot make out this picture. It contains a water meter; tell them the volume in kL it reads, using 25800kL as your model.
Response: 911.454kL
